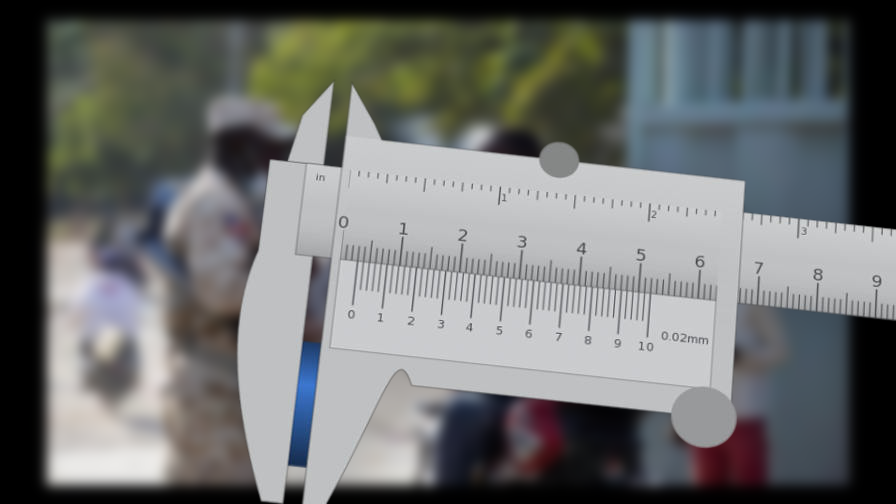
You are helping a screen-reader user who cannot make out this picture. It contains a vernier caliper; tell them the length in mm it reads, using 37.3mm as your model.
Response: 3.0mm
